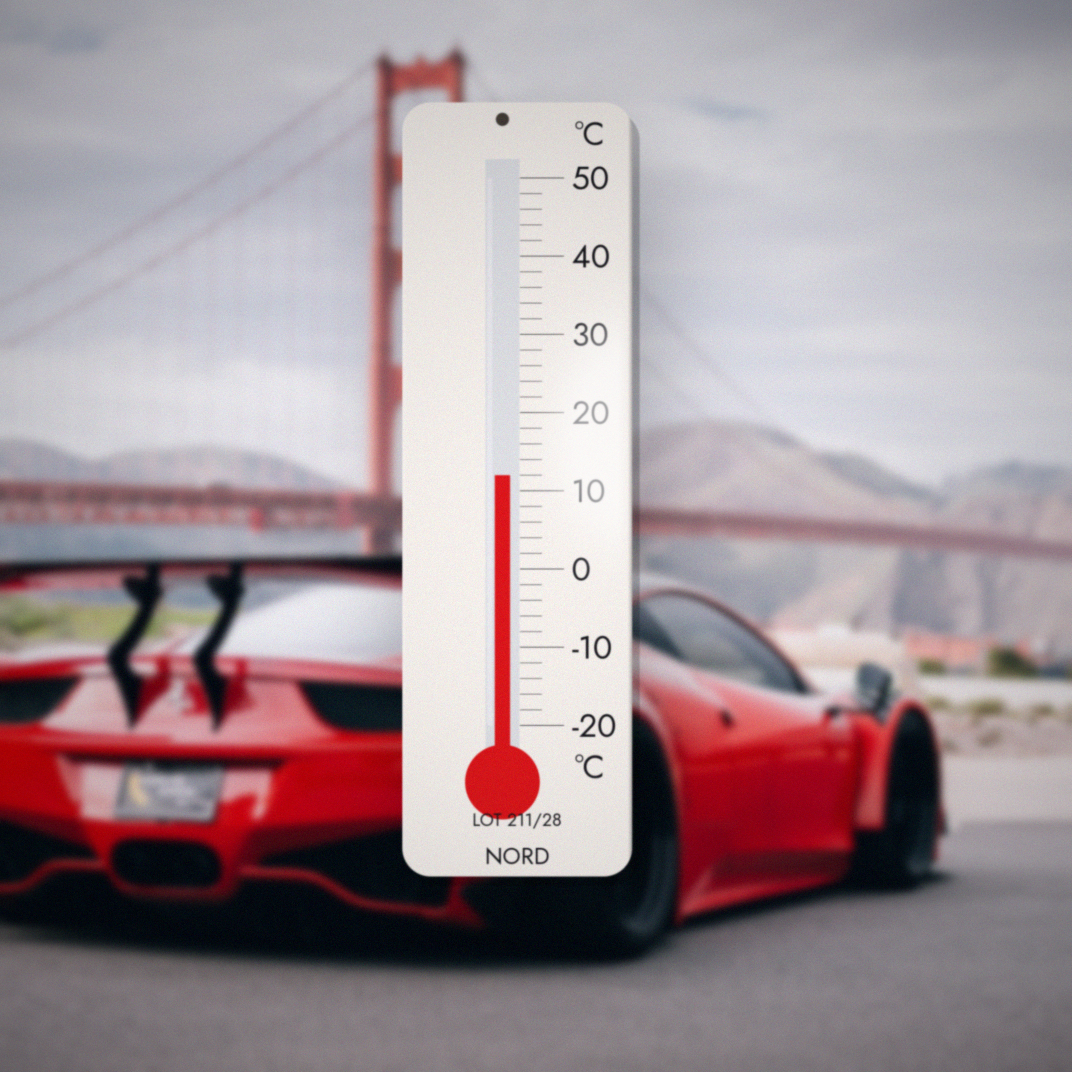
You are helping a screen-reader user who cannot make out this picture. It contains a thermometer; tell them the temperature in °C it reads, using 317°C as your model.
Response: 12°C
